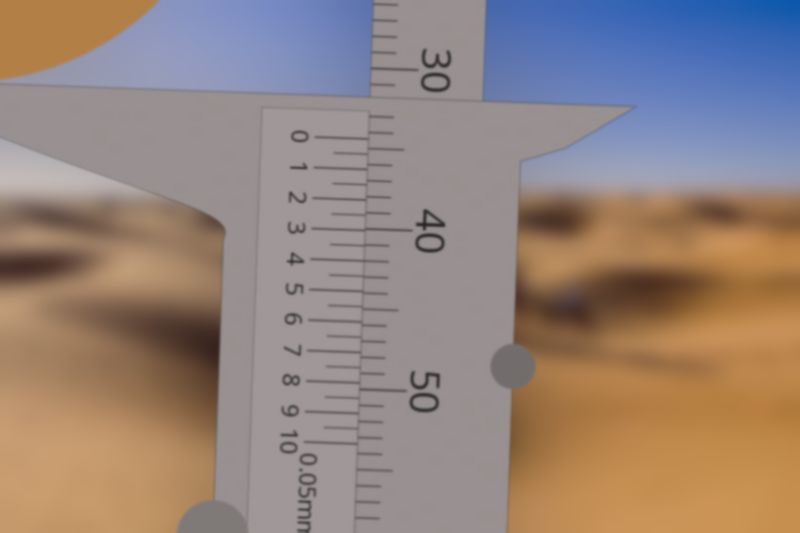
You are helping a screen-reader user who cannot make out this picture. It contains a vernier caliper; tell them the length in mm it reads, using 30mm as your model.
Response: 34.4mm
